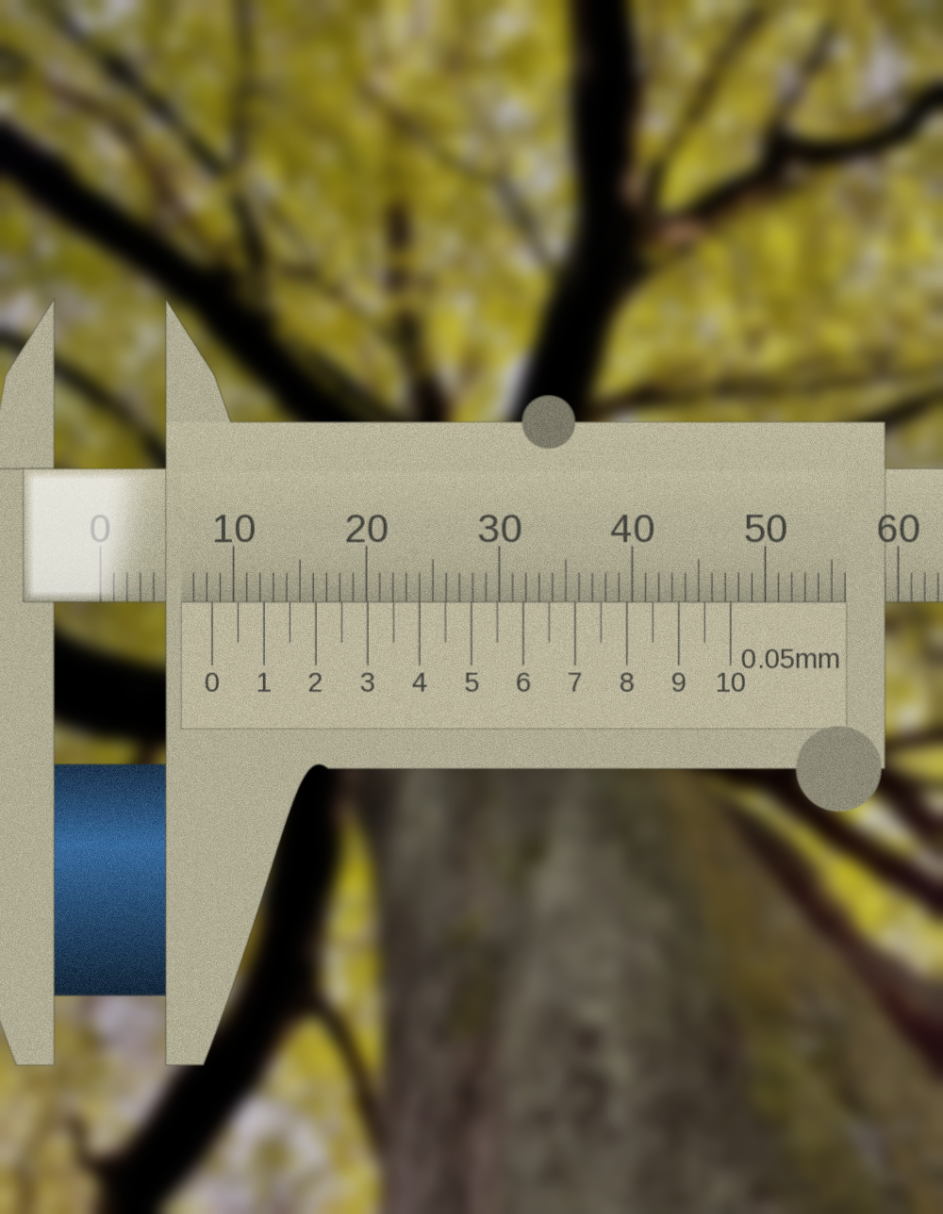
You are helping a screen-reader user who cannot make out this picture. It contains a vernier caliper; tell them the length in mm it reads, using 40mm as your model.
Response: 8.4mm
